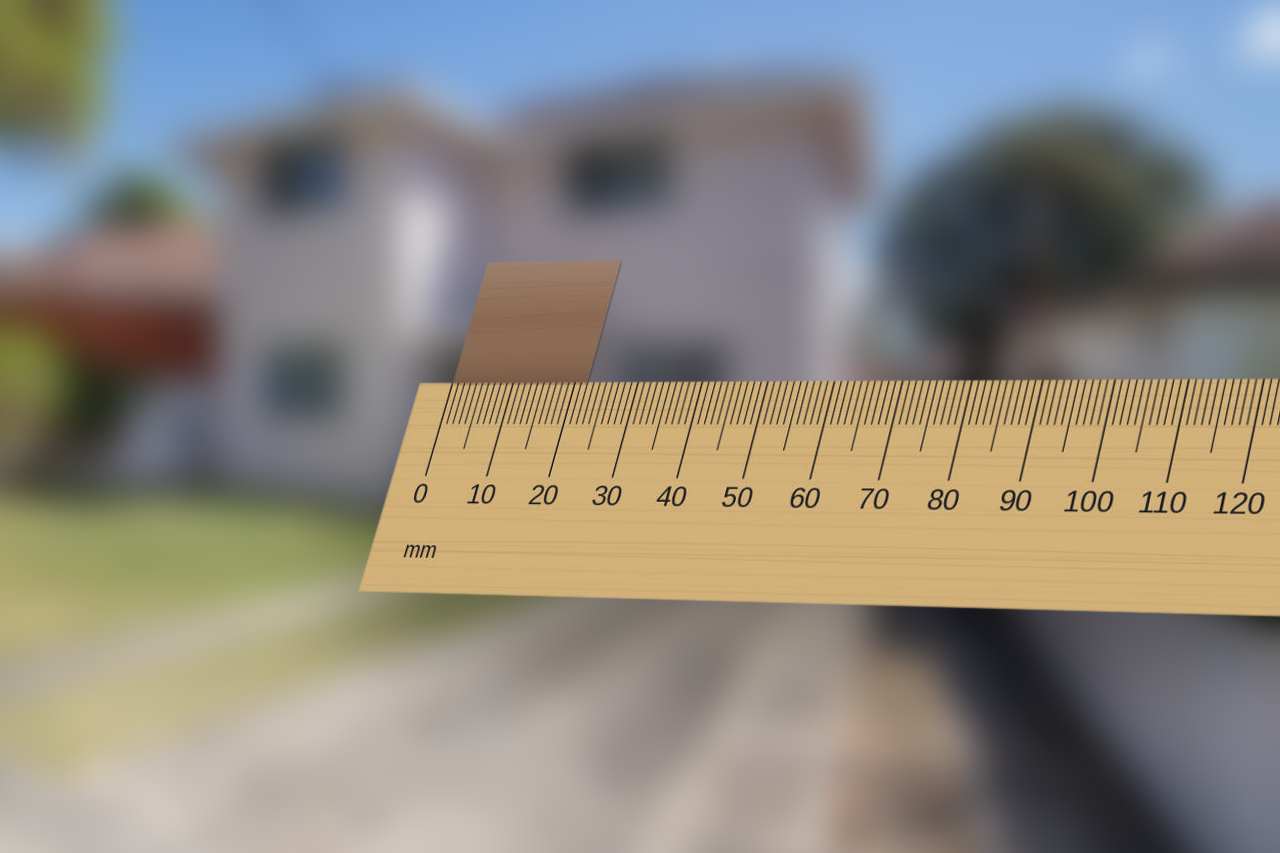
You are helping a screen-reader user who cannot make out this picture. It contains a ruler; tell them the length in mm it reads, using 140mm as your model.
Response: 22mm
